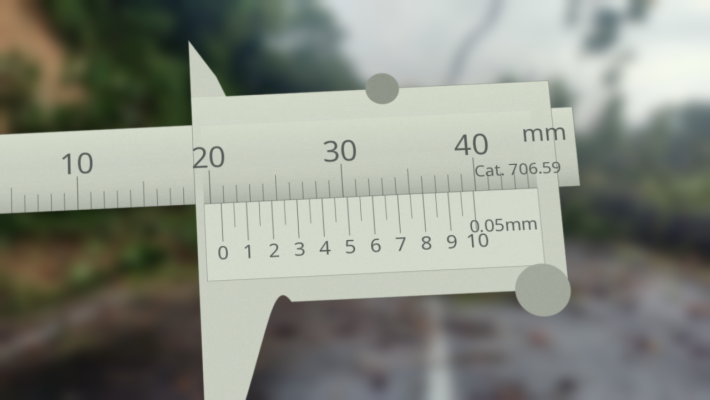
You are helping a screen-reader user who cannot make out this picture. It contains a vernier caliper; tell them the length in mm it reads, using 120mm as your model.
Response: 20.8mm
